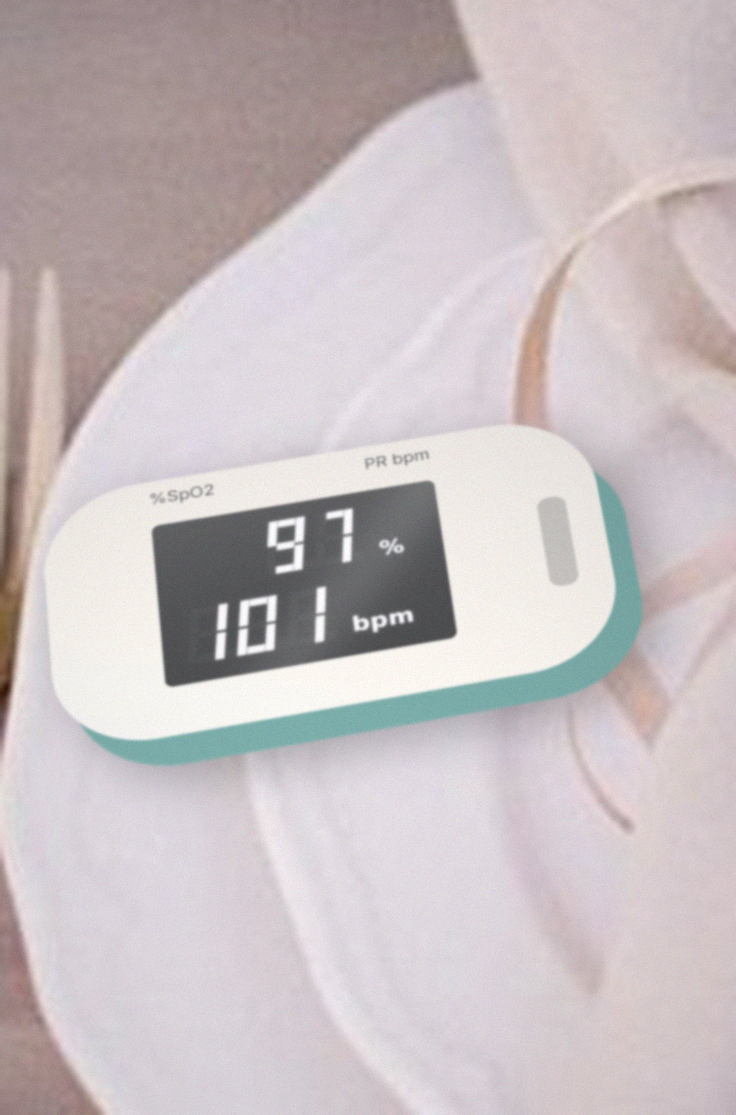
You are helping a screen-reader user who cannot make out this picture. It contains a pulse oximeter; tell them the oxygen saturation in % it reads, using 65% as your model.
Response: 97%
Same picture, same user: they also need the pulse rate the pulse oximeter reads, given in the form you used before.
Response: 101bpm
